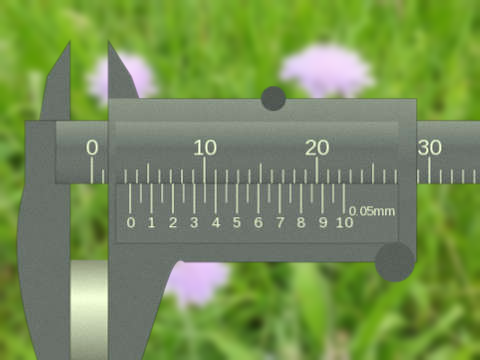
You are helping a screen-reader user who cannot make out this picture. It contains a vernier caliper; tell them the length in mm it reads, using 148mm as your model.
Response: 3.4mm
